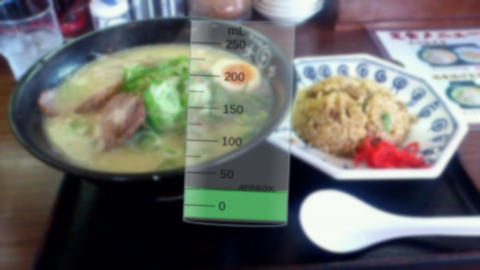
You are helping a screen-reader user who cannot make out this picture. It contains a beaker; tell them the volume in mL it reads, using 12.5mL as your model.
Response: 25mL
